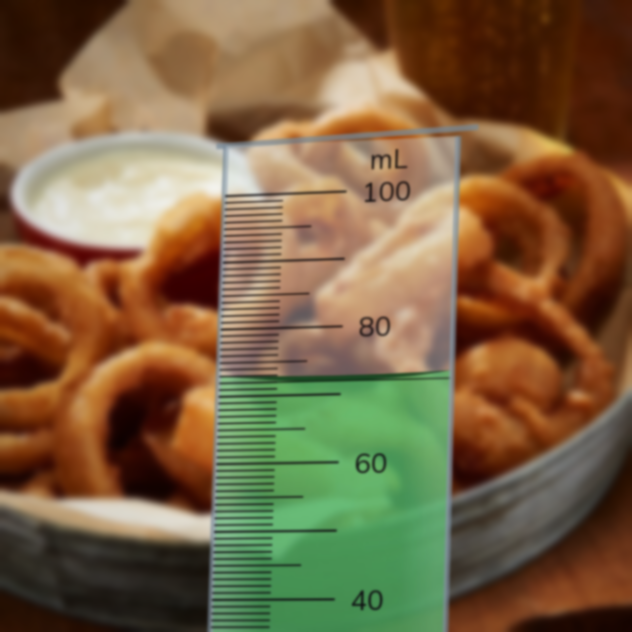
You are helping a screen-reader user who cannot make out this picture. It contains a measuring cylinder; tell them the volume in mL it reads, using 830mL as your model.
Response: 72mL
